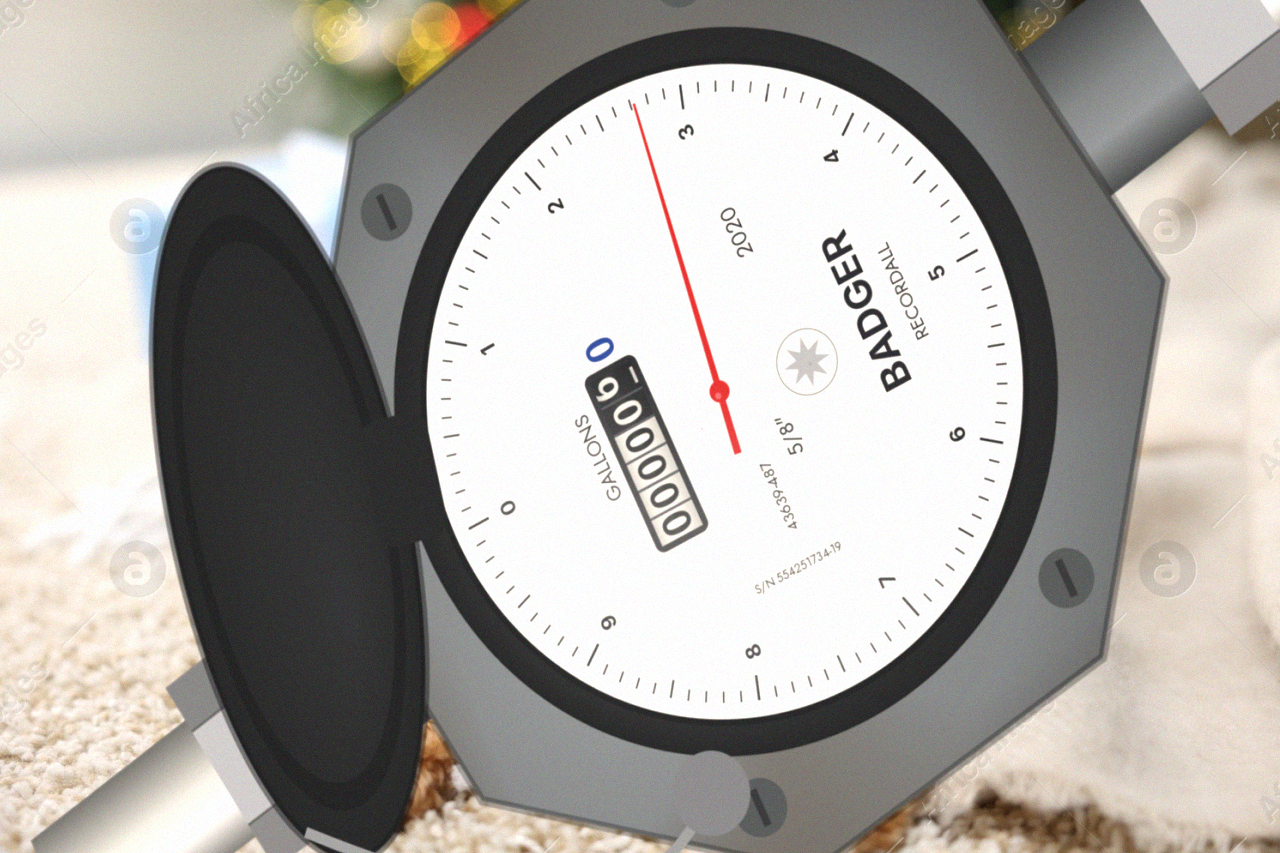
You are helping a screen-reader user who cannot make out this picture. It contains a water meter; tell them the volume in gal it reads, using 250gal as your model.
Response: 62.7gal
